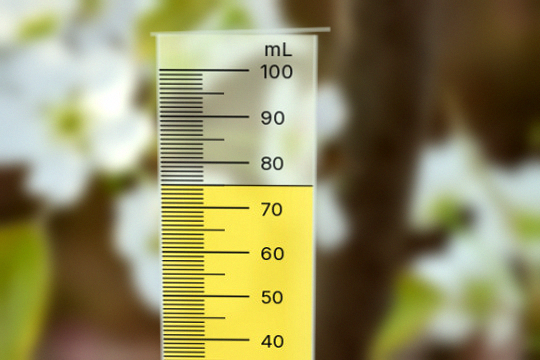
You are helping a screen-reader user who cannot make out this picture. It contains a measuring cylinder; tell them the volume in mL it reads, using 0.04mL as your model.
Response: 75mL
